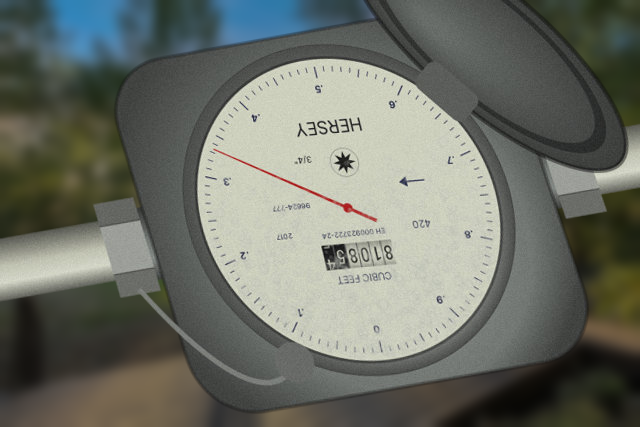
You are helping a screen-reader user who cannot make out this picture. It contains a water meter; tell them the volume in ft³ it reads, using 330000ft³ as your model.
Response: 810854.33ft³
